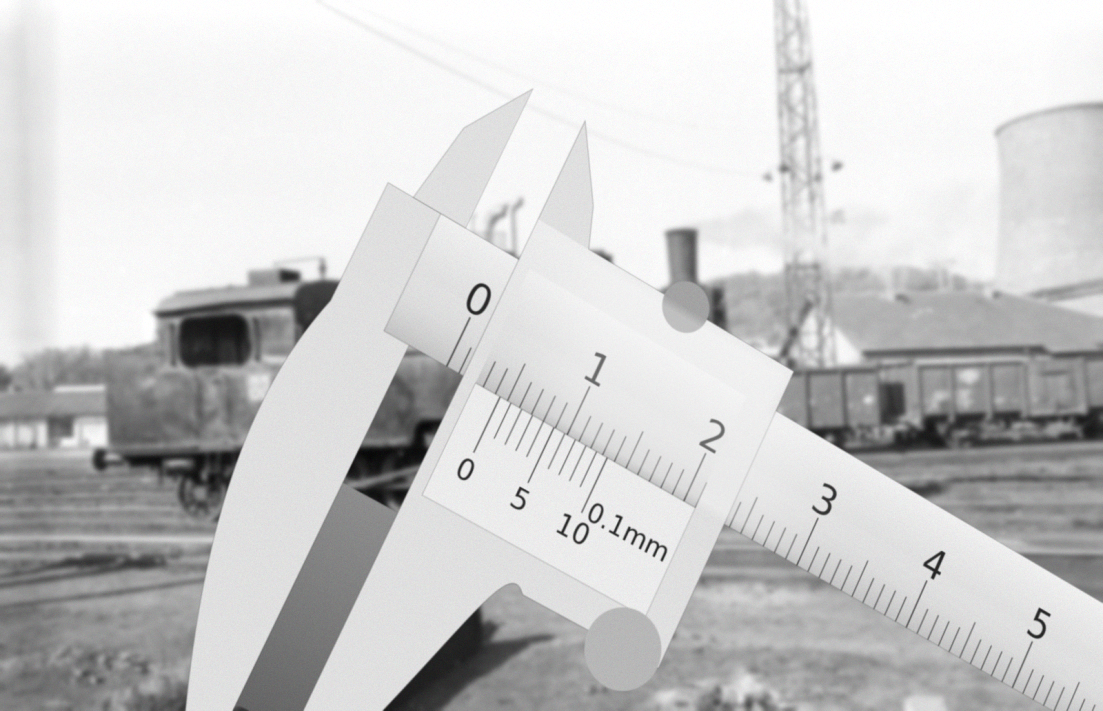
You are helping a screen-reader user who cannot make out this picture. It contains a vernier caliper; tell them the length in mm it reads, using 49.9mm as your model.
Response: 4.4mm
